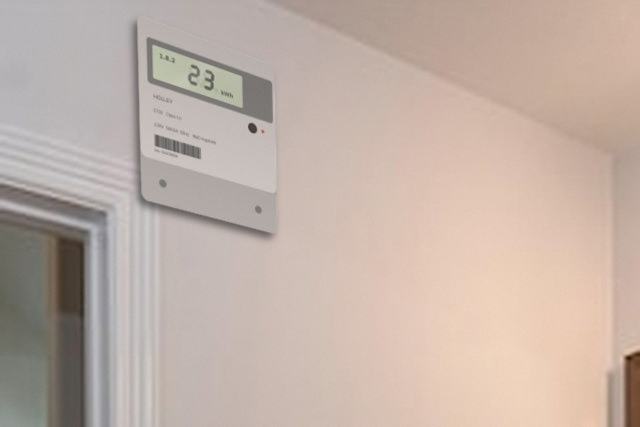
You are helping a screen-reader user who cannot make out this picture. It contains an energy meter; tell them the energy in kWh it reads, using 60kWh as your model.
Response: 23kWh
